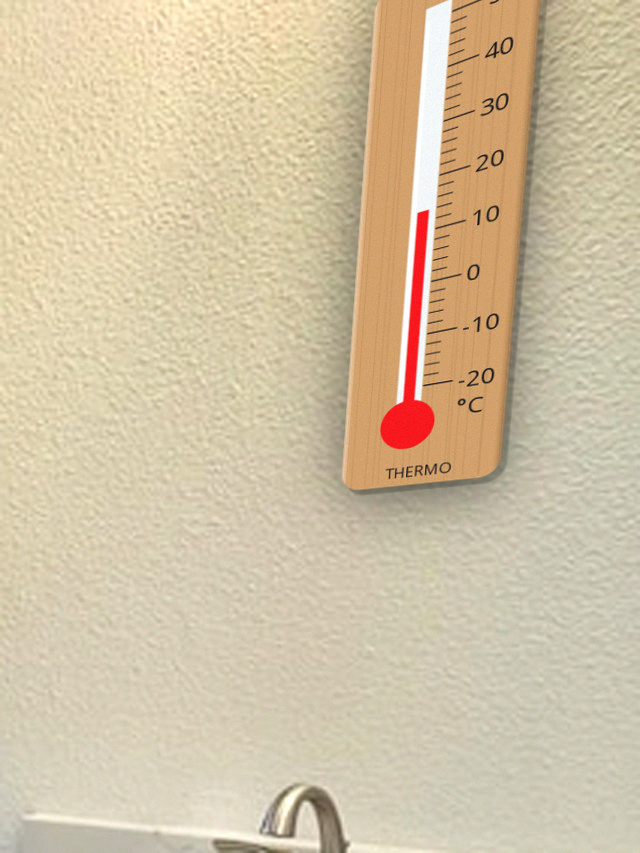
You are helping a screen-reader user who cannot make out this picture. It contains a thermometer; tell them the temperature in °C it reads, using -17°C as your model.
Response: 14°C
